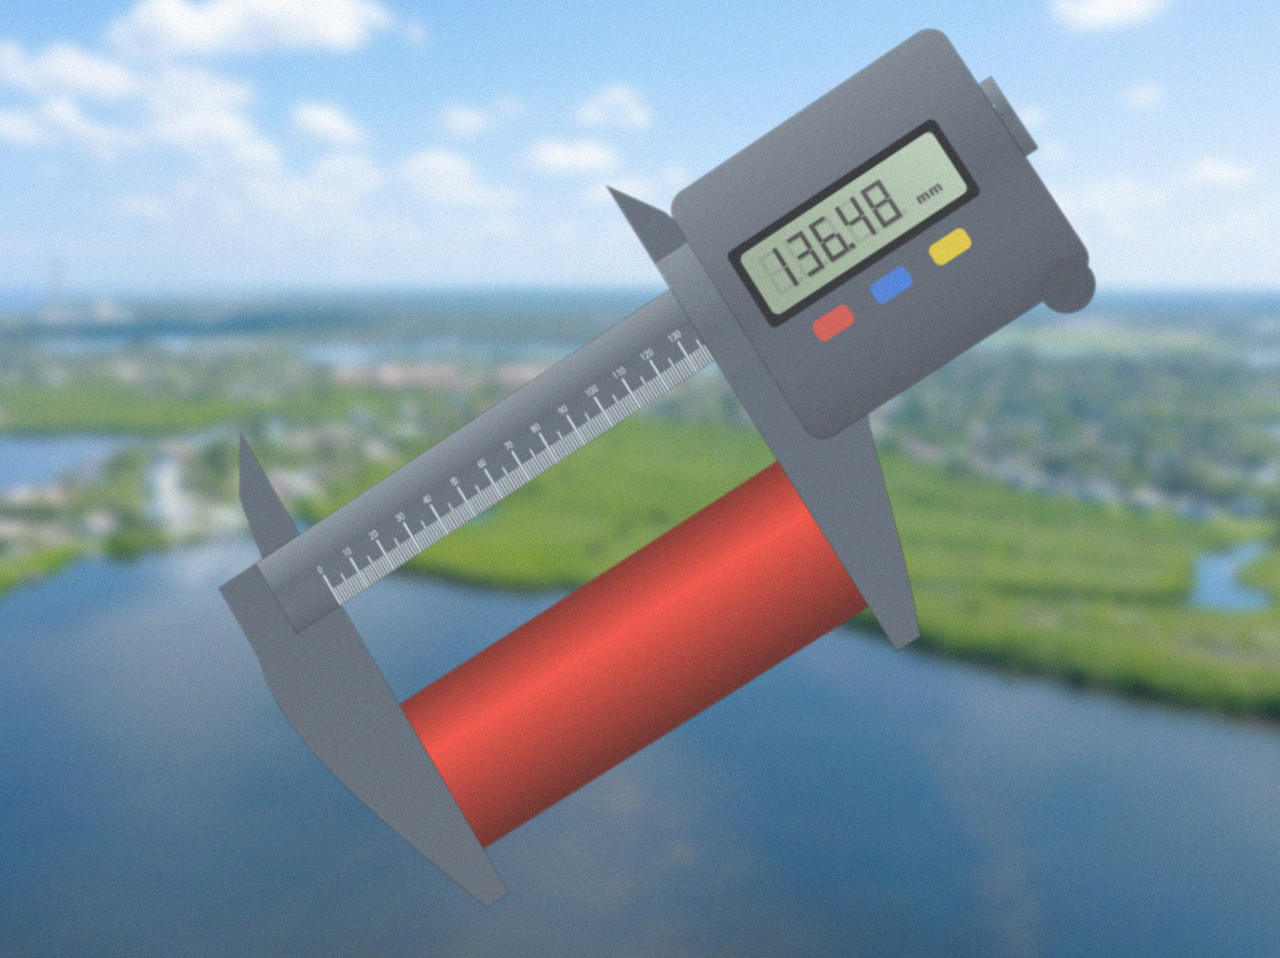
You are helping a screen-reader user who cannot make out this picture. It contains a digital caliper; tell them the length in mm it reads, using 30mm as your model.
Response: 136.48mm
